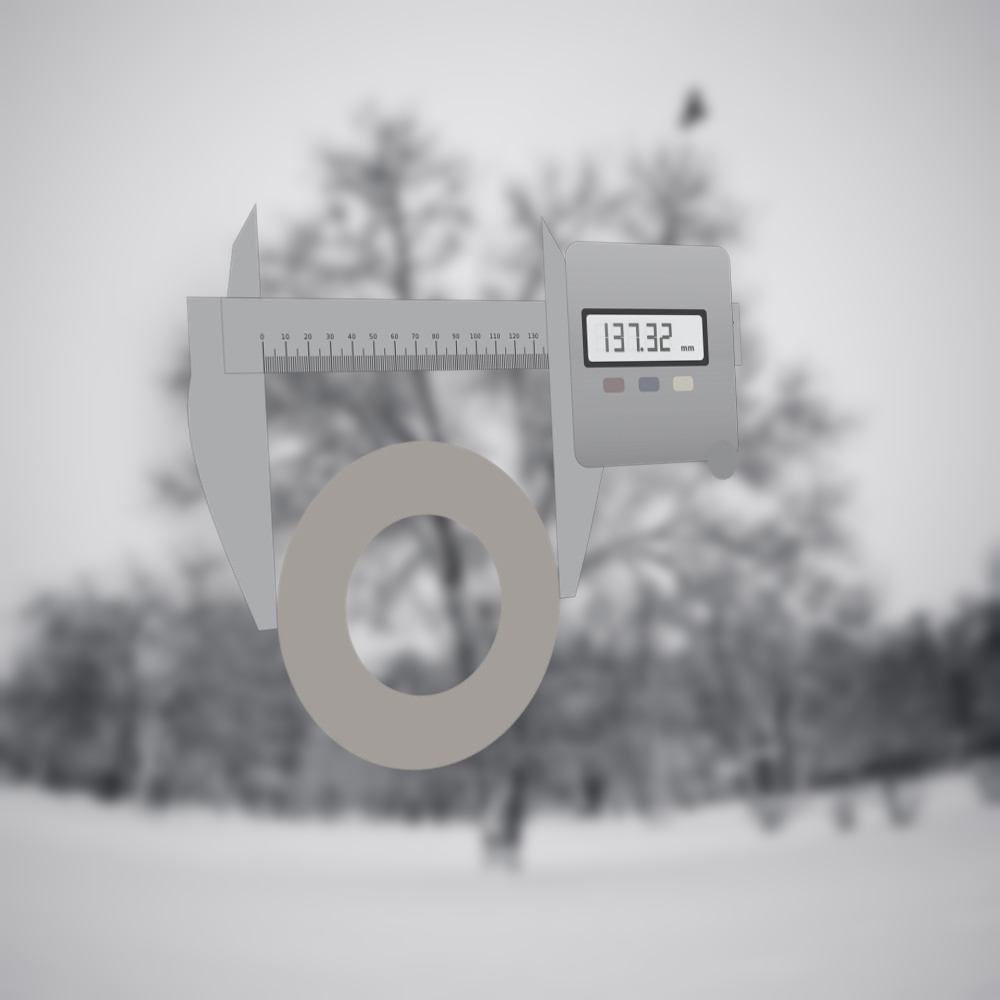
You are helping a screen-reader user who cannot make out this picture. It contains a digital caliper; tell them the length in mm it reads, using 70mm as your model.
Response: 137.32mm
